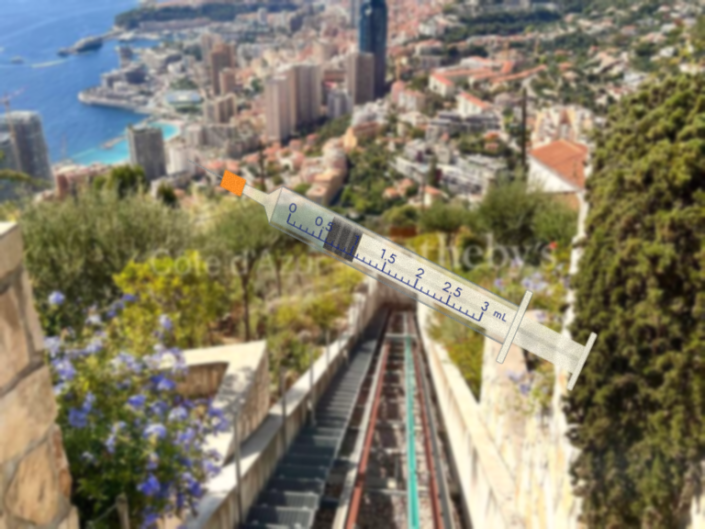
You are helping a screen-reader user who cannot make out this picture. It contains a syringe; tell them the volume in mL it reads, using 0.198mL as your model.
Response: 0.6mL
